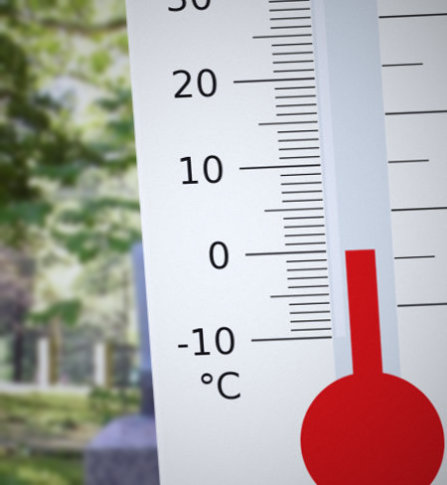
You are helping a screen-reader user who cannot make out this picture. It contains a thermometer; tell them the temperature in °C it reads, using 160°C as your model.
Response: 0°C
